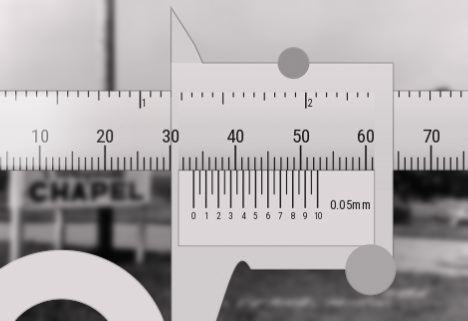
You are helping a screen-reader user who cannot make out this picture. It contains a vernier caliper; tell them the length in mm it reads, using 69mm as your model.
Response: 33.6mm
